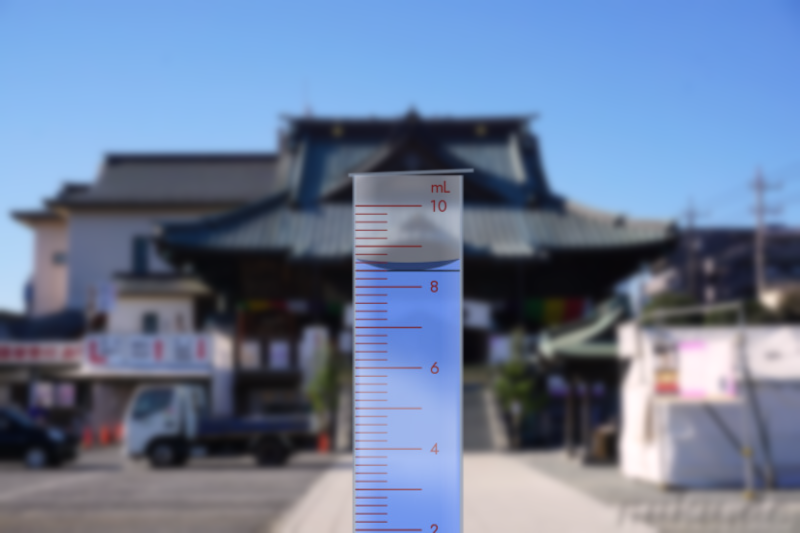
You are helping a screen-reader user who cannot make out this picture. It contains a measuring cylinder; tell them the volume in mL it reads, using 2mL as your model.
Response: 8.4mL
